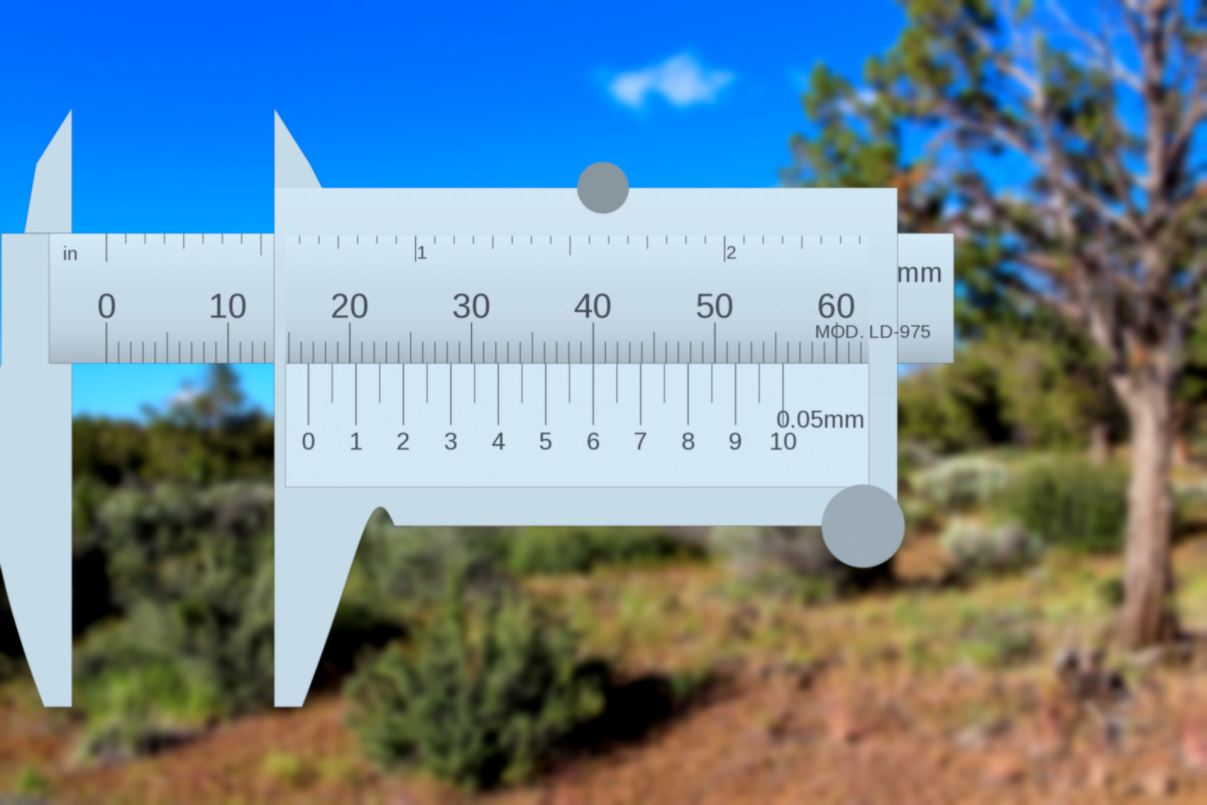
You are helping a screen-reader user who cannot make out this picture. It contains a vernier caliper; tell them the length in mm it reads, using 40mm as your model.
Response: 16.6mm
